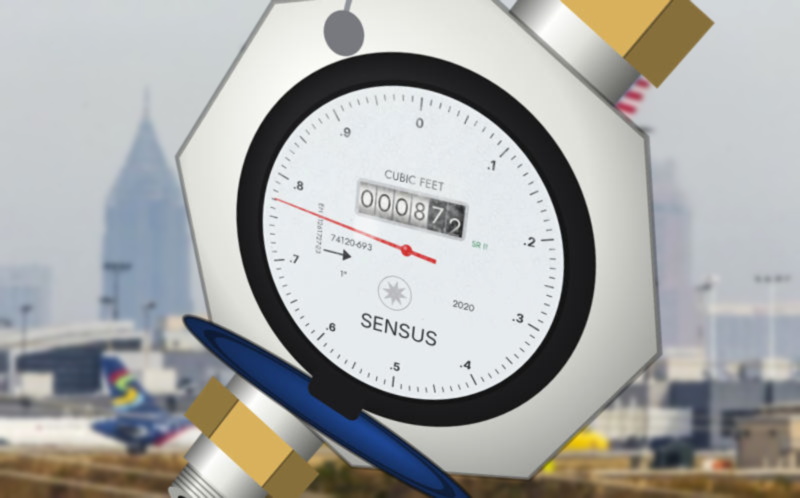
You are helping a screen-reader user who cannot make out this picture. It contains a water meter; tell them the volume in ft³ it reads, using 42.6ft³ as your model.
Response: 871.77ft³
